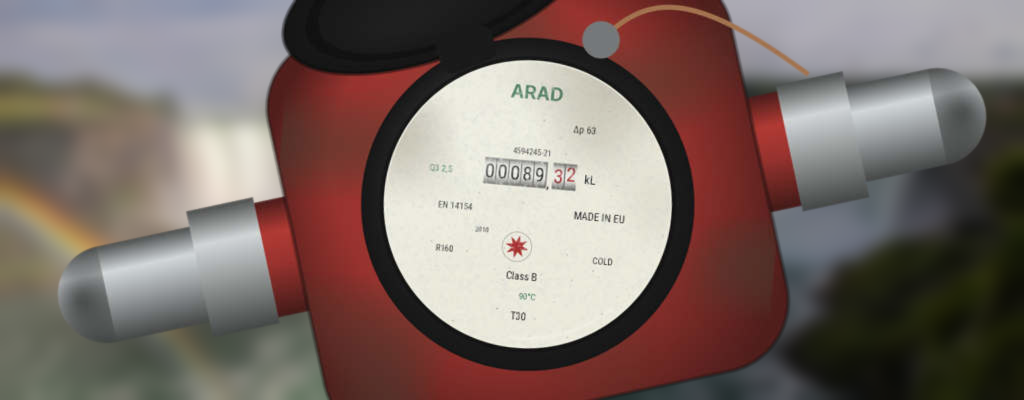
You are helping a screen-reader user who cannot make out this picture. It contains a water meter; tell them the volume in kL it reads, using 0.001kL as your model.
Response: 89.32kL
